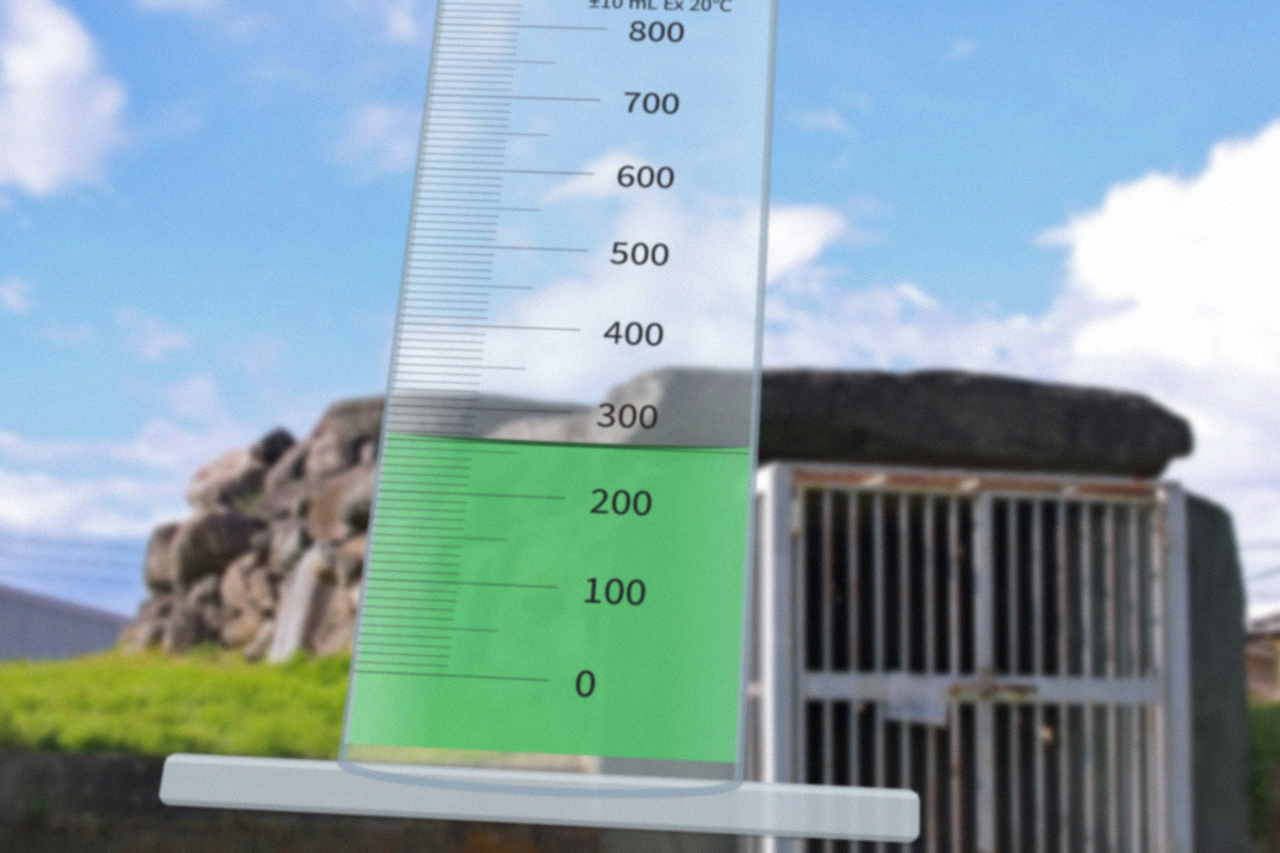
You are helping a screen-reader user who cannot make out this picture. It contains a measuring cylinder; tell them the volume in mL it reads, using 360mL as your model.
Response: 260mL
